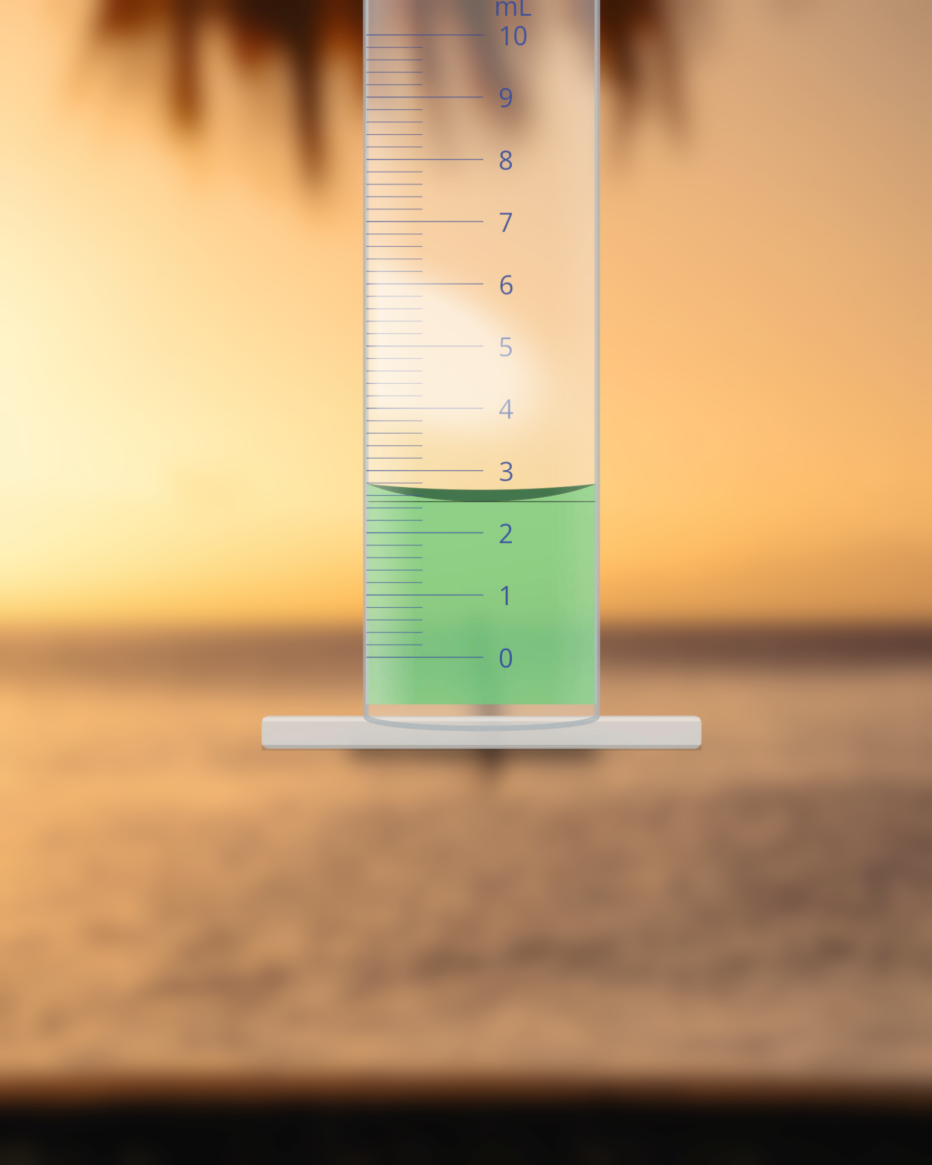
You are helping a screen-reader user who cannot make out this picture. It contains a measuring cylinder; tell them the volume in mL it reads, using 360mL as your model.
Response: 2.5mL
